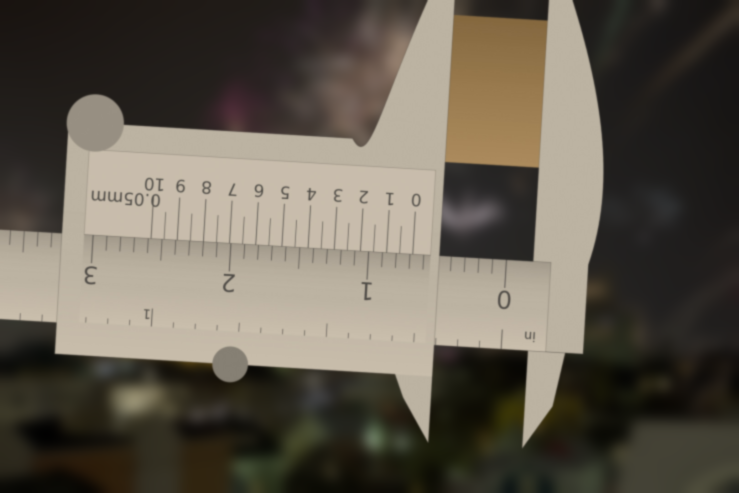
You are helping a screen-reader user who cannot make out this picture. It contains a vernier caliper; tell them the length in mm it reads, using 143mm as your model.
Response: 6.8mm
